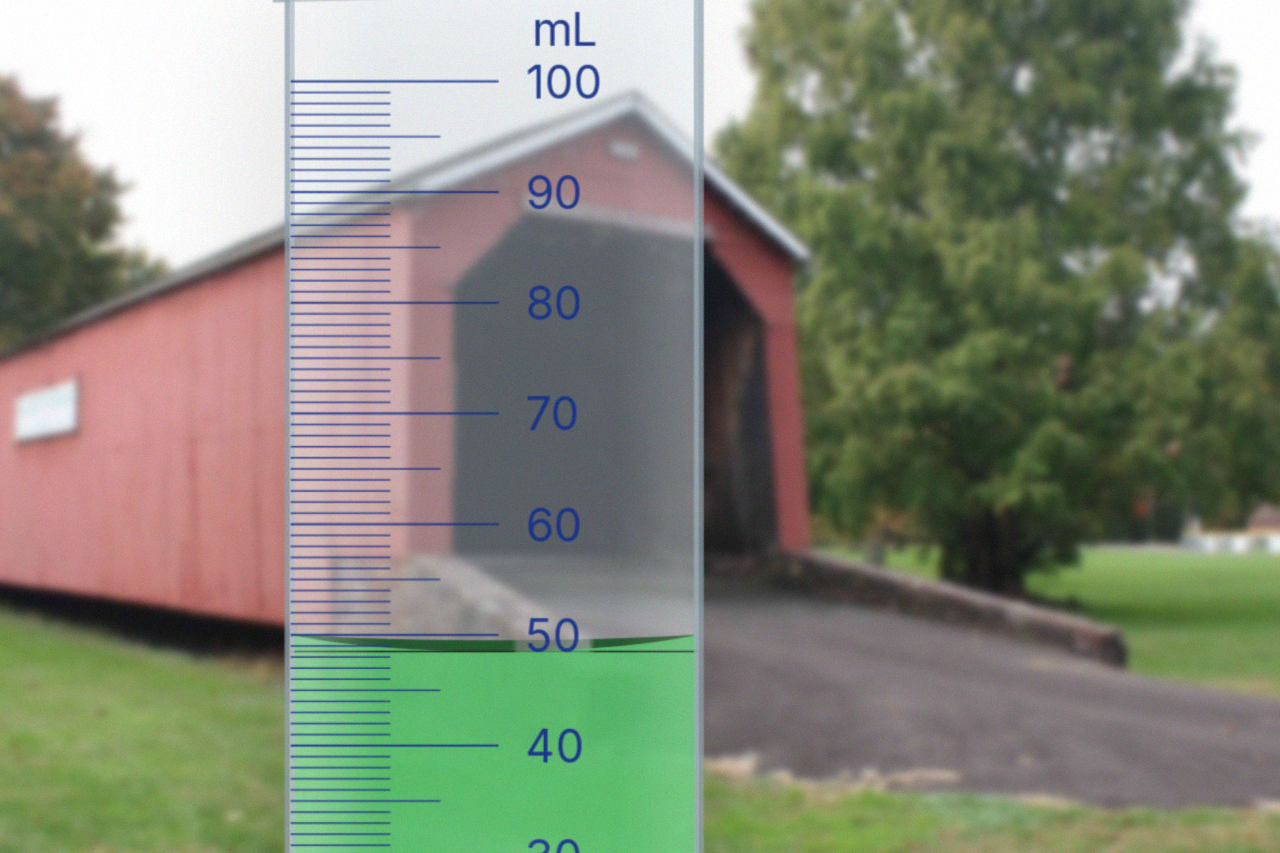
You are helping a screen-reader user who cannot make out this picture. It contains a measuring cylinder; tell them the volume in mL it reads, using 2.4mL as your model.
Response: 48.5mL
